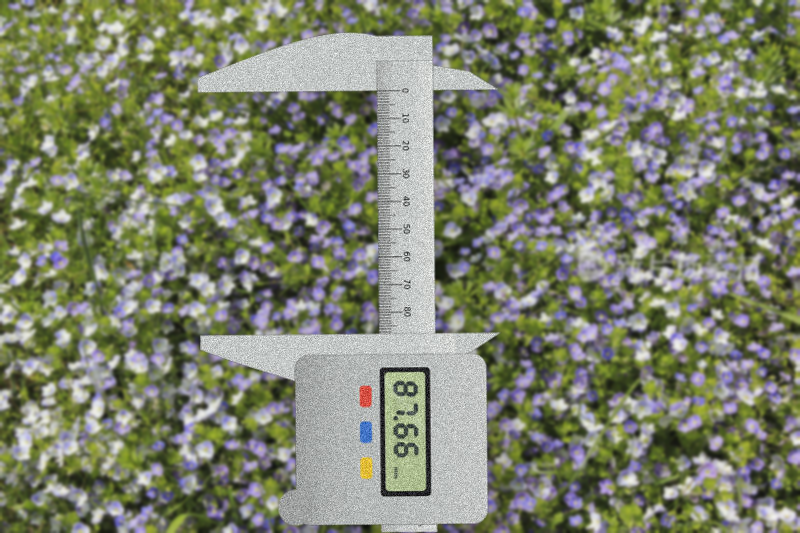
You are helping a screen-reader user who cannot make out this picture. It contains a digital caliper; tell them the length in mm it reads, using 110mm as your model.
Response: 87.66mm
